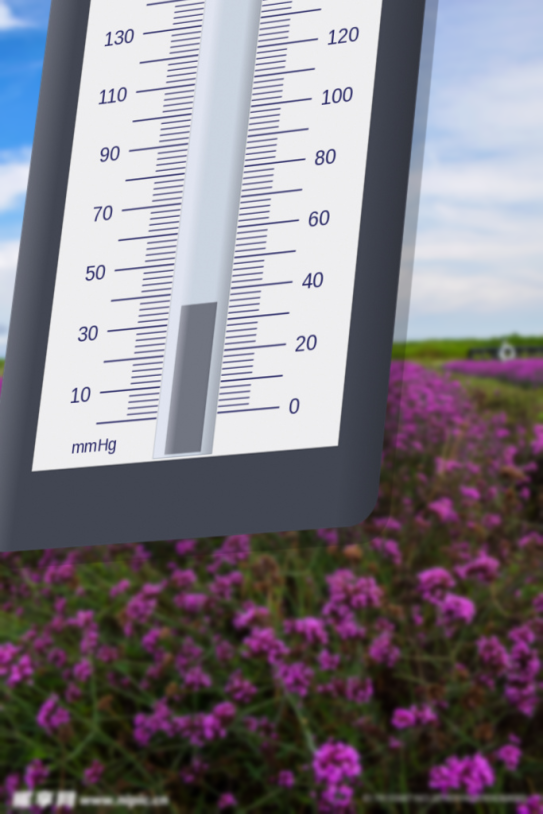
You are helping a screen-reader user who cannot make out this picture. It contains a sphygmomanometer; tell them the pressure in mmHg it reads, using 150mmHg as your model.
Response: 36mmHg
